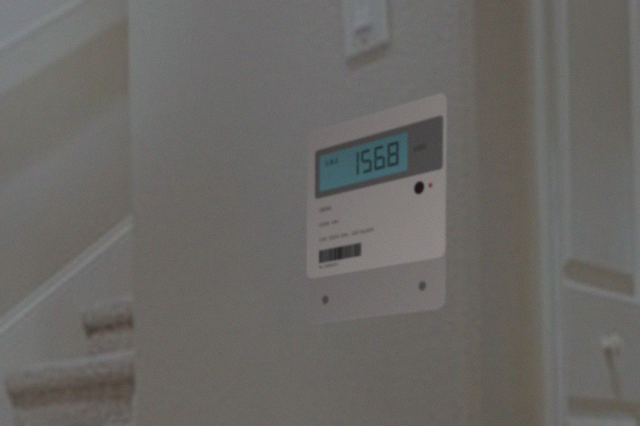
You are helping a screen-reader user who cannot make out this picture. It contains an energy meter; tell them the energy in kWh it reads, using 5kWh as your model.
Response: 1568kWh
